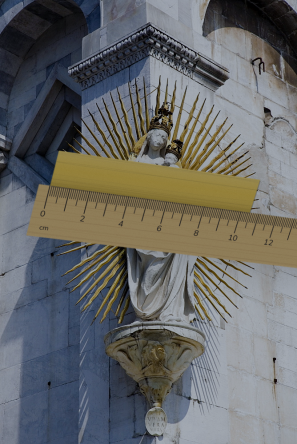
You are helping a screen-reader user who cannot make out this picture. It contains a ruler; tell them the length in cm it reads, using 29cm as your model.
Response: 10.5cm
